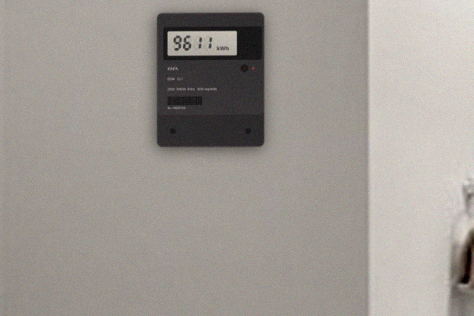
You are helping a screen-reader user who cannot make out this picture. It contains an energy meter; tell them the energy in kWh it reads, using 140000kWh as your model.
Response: 9611kWh
